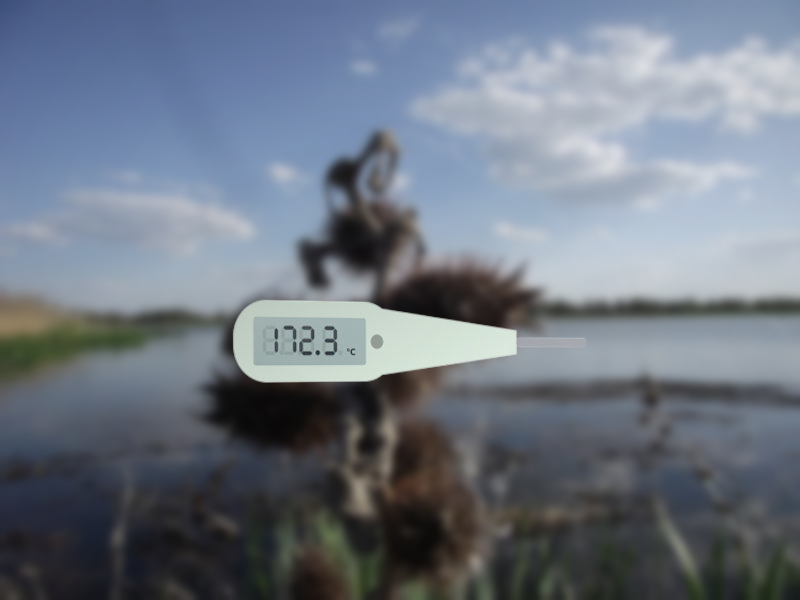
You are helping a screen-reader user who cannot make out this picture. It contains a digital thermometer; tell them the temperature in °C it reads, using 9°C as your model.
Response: 172.3°C
